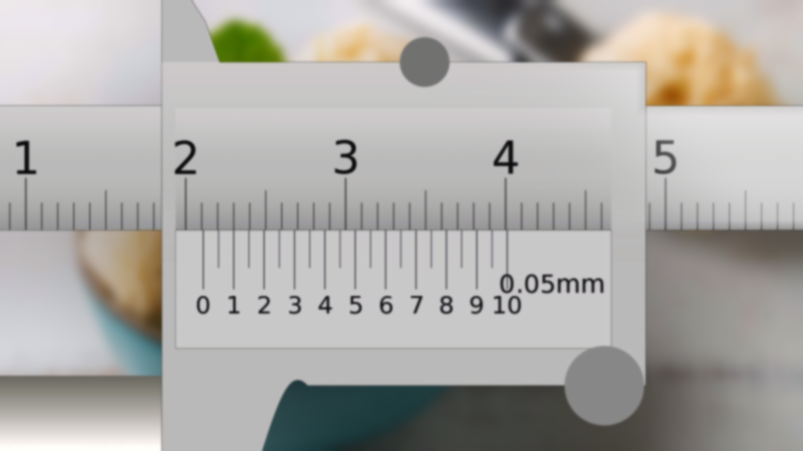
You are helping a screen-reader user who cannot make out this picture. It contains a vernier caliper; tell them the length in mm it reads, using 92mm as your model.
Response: 21.1mm
